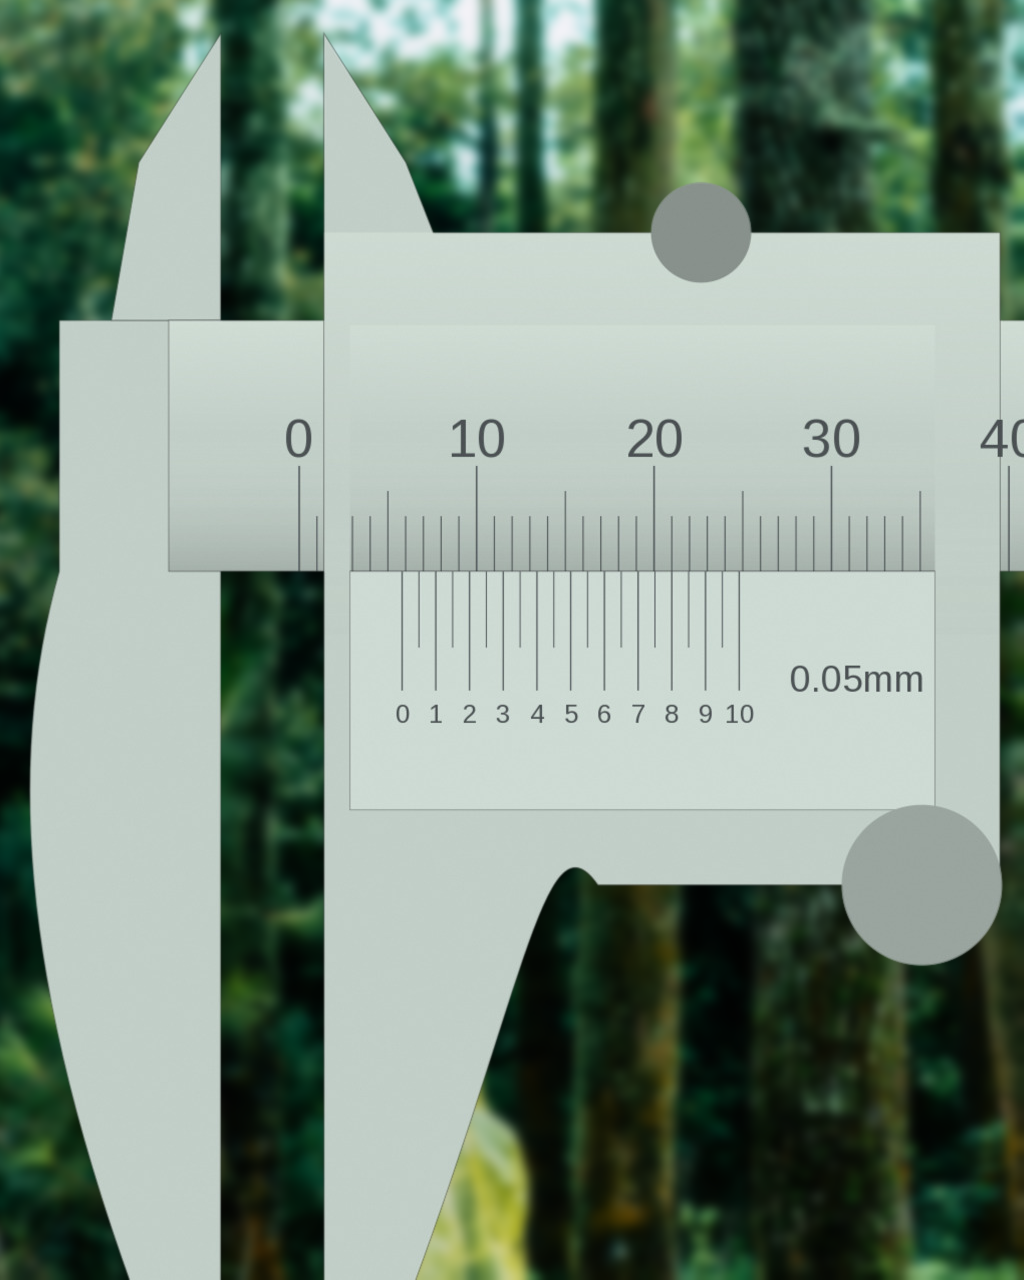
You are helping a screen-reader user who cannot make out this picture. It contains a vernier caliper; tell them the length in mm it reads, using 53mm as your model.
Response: 5.8mm
